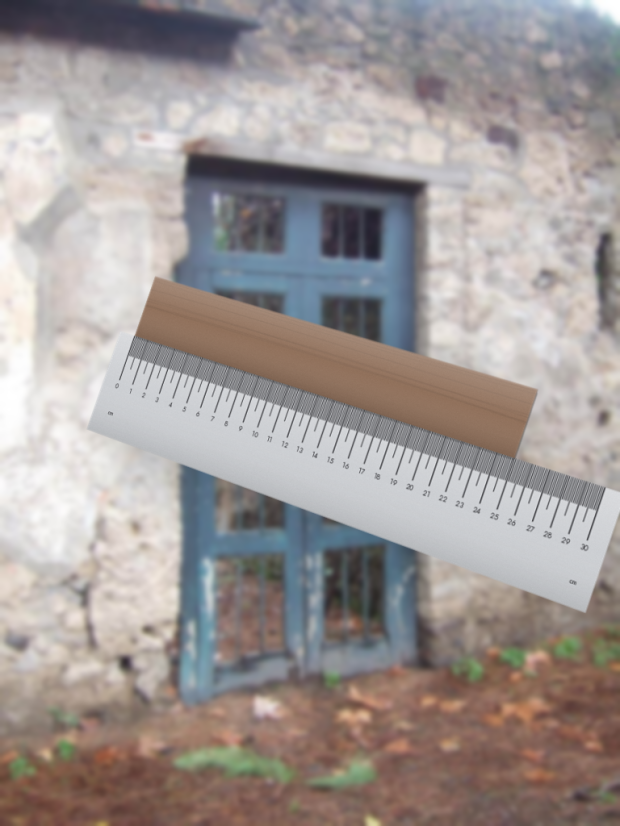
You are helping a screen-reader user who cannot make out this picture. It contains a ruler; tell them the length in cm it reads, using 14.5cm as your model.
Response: 25cm
